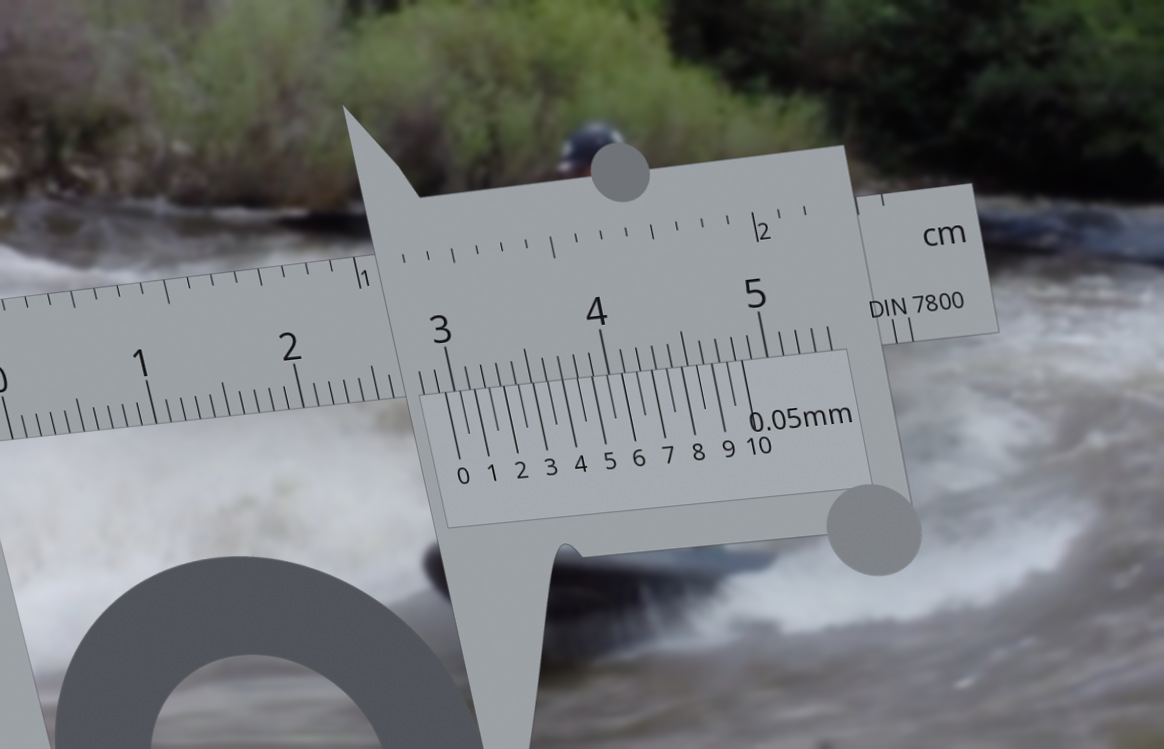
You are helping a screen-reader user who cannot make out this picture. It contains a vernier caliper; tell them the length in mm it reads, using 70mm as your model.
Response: 29.4mm
